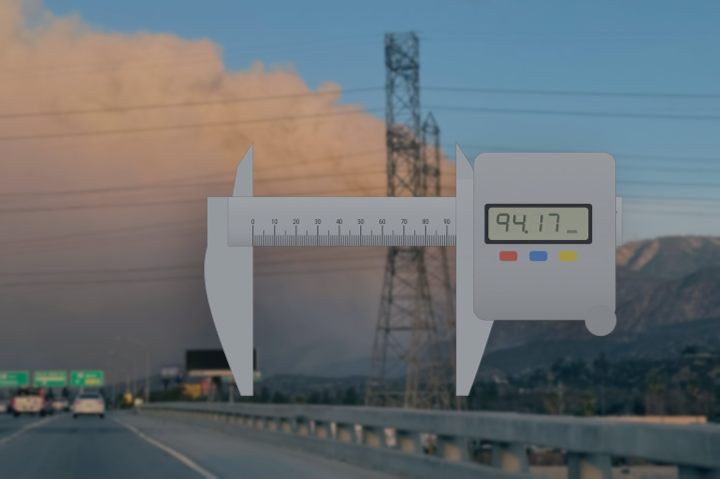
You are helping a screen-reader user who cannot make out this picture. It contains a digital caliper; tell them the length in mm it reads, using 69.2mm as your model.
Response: 94.17mm
